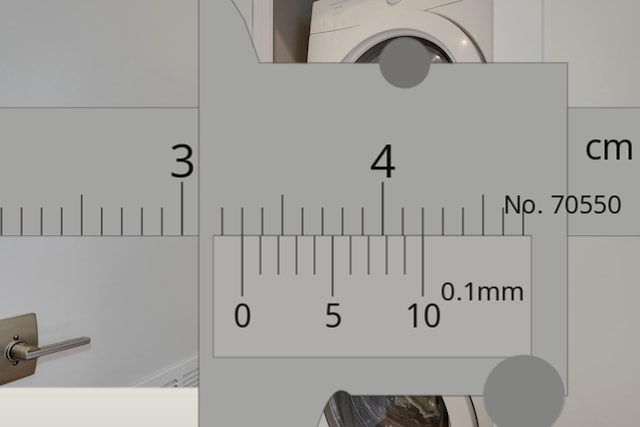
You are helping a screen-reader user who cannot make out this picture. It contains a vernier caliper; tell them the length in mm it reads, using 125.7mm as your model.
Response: 33.0mm
